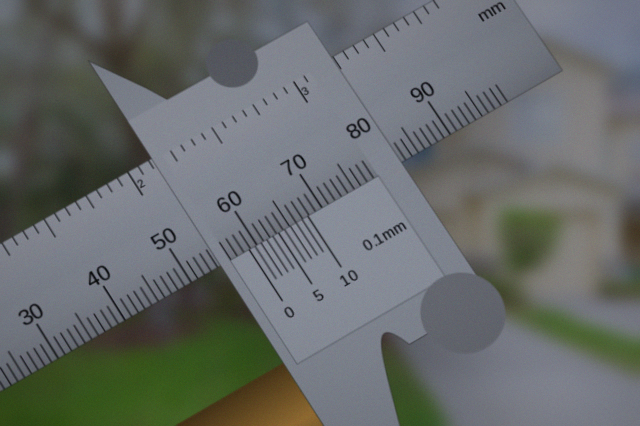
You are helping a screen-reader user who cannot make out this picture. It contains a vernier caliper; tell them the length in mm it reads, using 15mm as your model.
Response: 58.8mm
